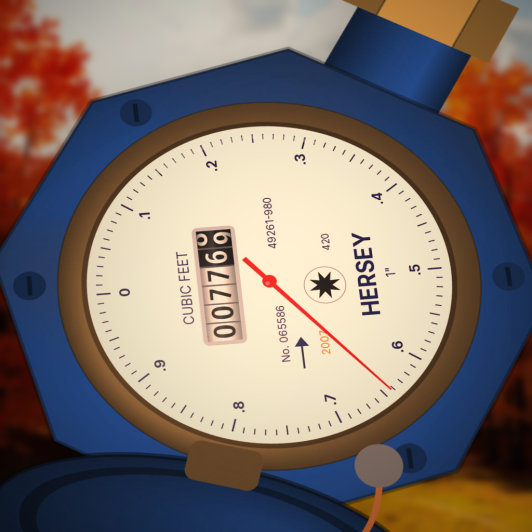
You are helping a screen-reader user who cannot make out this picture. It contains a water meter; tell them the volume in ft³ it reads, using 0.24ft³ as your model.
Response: 7768.64ft³
